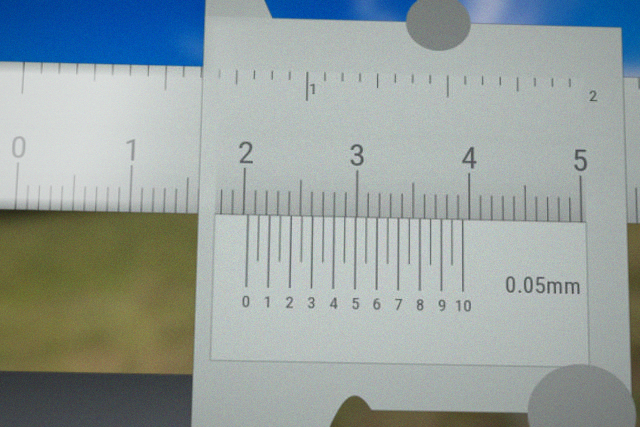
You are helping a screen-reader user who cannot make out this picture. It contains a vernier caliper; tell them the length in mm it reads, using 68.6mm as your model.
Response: 20.4mm
